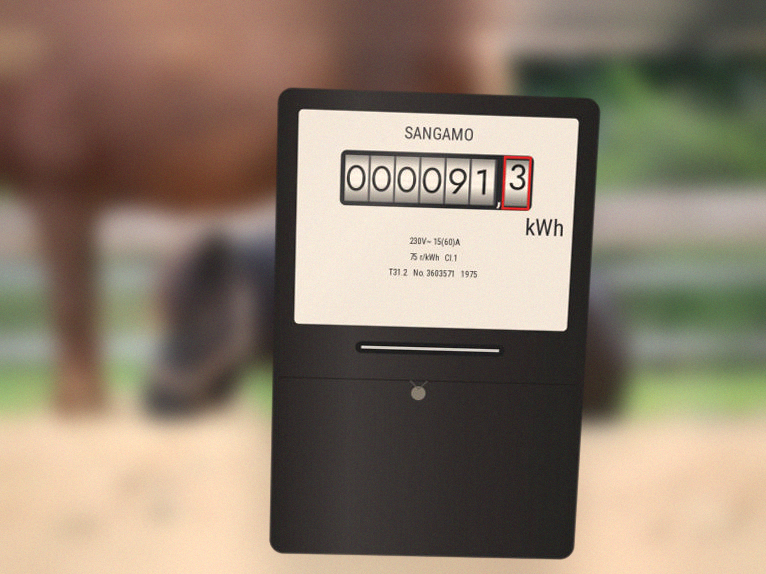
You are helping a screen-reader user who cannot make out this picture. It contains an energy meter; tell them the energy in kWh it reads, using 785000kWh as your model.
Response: 91.3kWh
